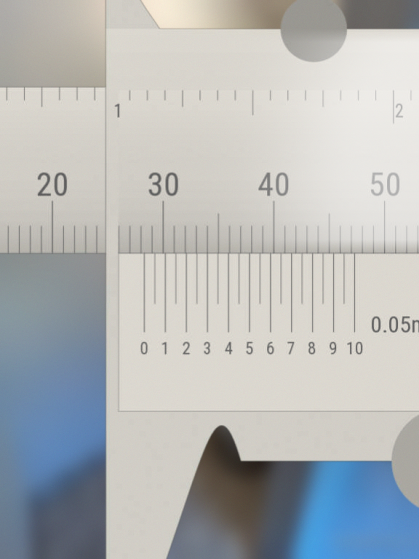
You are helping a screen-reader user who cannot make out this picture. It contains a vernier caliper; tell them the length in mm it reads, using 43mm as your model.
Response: 28.3mm
